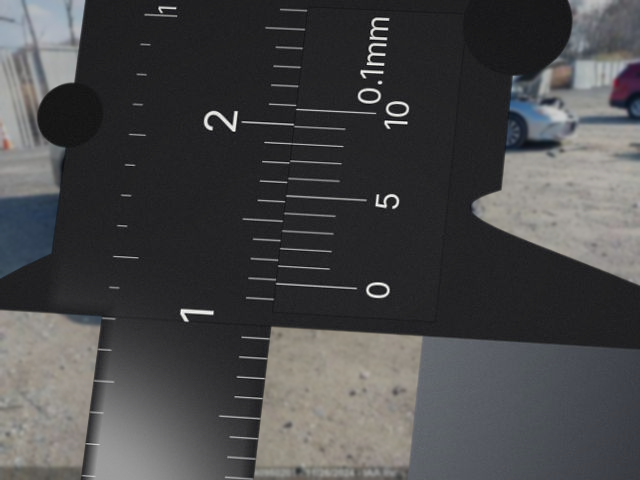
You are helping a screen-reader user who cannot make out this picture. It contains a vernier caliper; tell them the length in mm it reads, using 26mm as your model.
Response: 11.8mm
